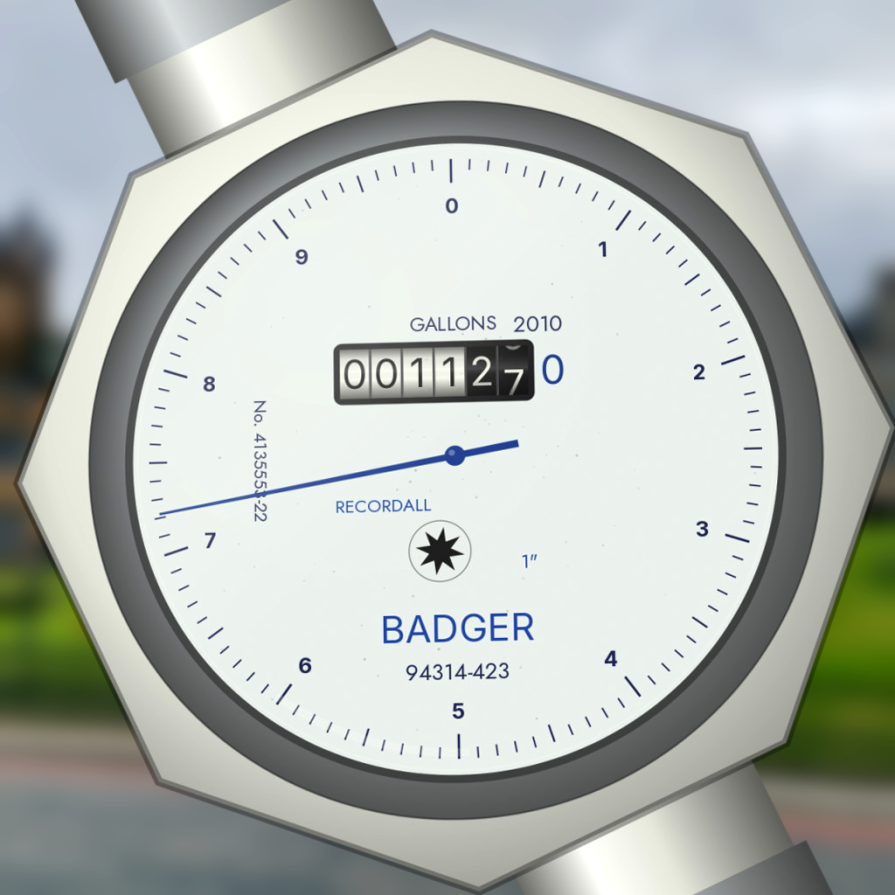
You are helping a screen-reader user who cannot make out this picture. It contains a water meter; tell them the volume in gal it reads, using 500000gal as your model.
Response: 11267.2gal
